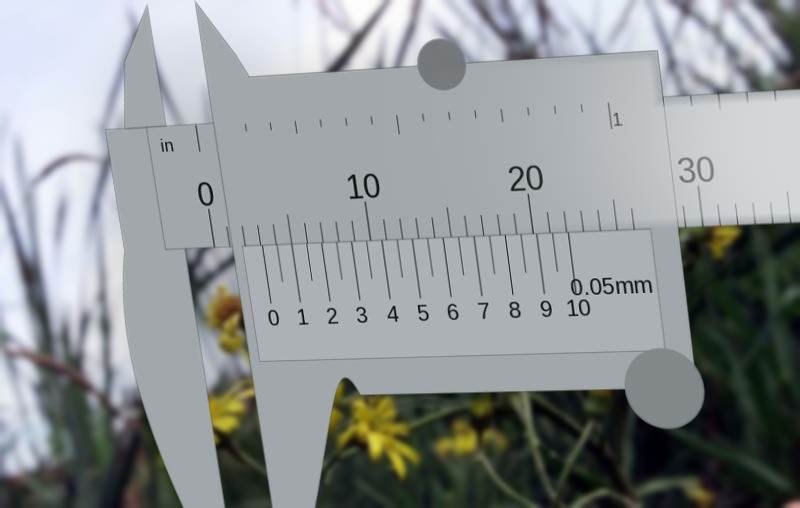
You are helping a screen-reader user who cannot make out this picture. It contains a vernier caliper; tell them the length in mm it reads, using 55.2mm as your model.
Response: 3.1mm
